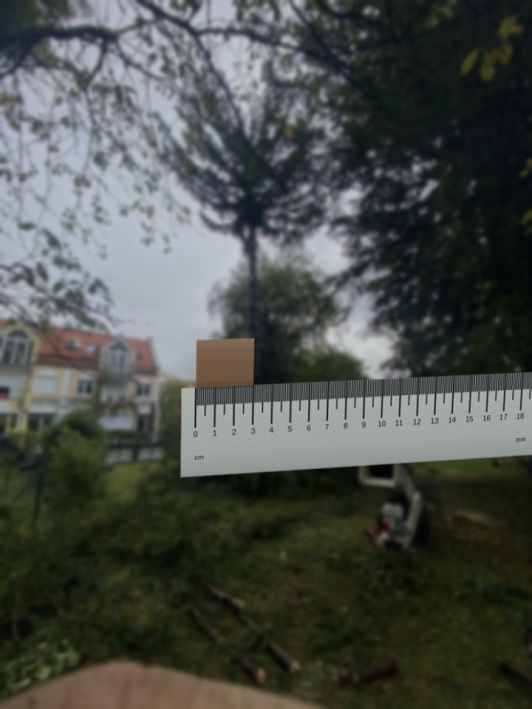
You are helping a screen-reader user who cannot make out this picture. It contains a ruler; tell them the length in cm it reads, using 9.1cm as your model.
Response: 3cm
